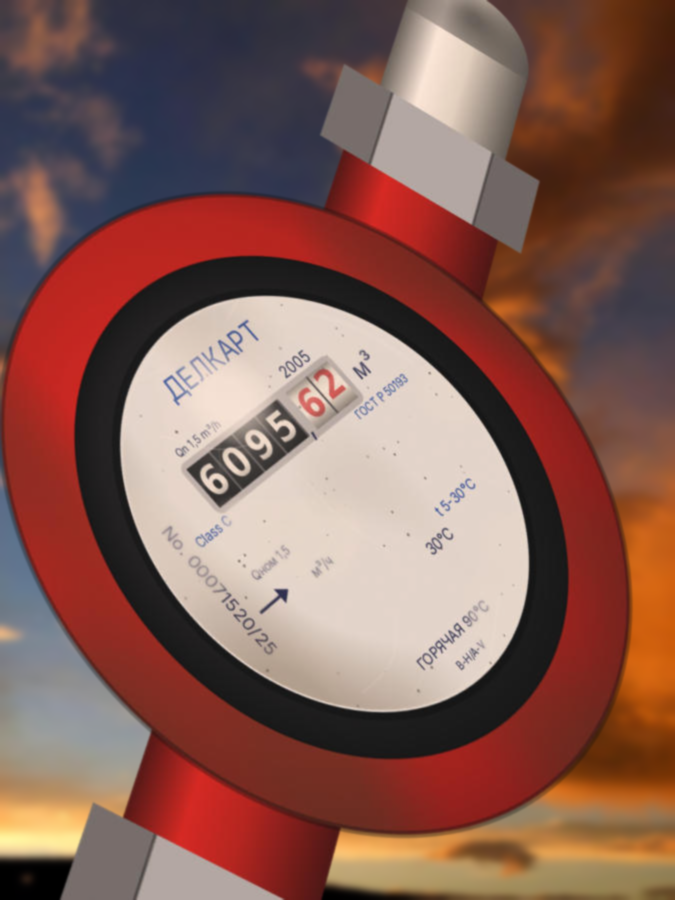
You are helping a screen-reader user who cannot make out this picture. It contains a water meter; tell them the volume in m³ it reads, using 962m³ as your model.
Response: 6095.62m³
